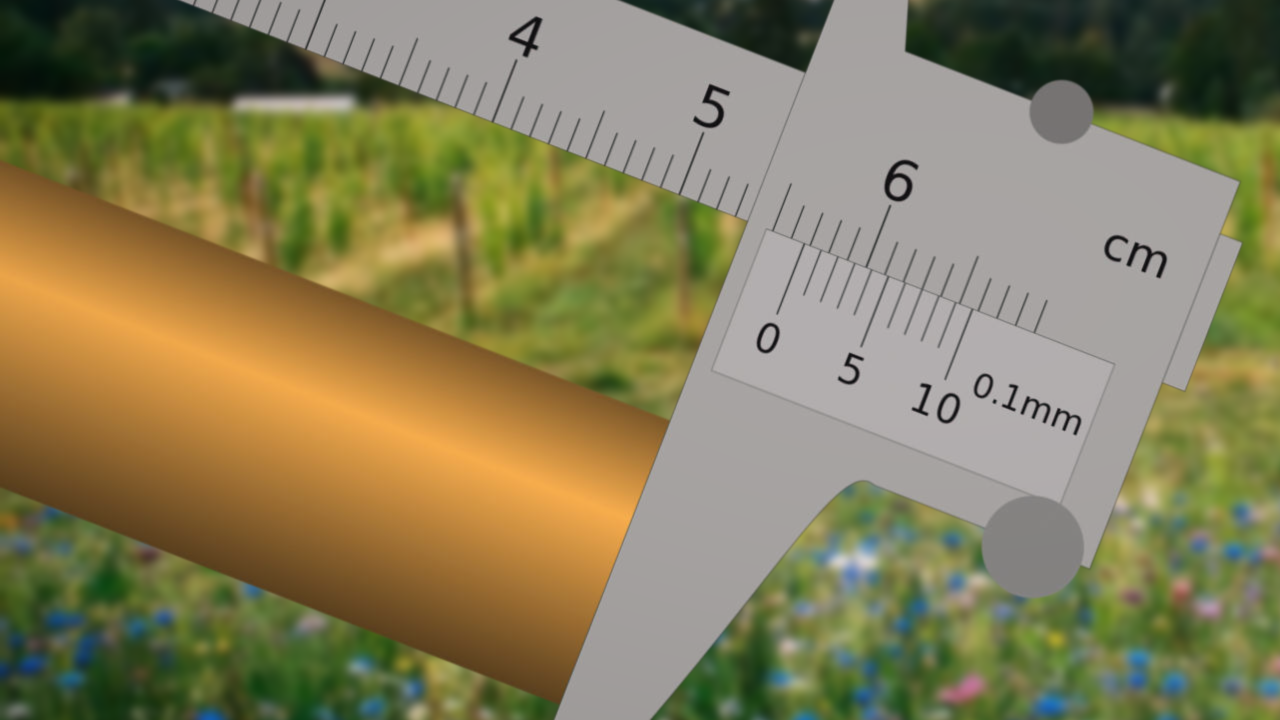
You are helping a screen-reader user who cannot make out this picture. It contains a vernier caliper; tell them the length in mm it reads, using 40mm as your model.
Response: 56.7mm
